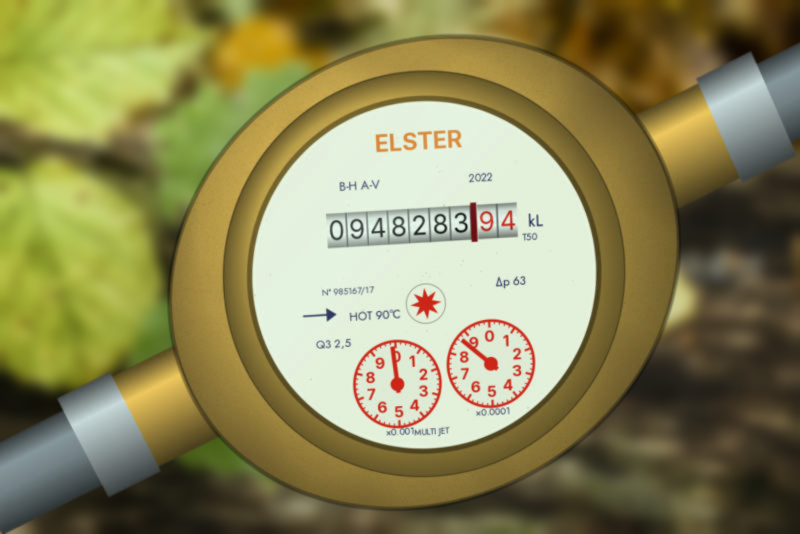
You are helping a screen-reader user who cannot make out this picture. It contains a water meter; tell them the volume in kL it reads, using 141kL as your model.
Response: 948283.9398kL
